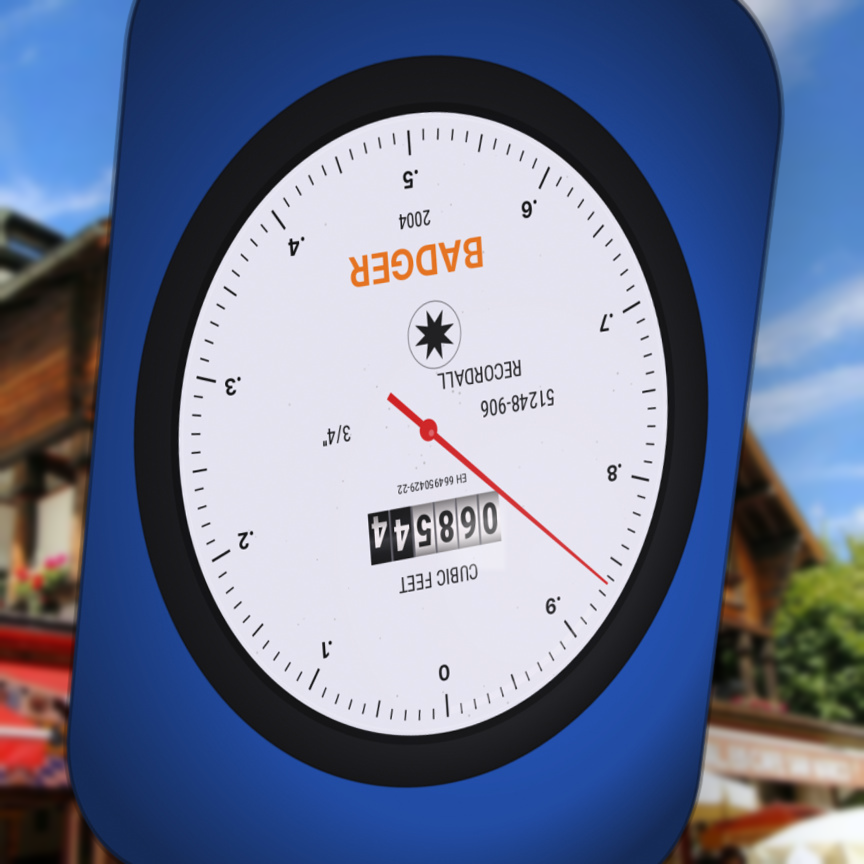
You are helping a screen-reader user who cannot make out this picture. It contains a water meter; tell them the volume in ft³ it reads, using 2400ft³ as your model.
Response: 68543.86ft³
